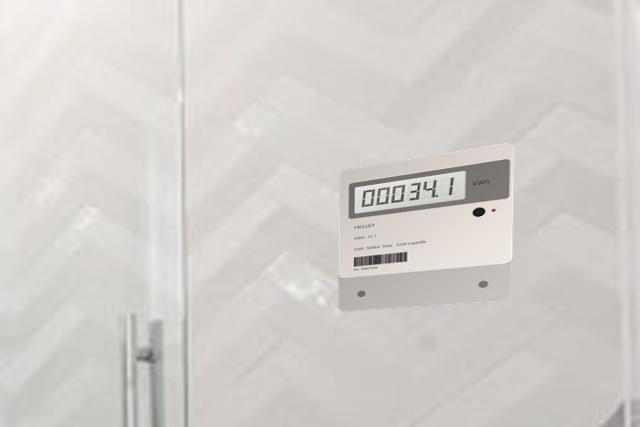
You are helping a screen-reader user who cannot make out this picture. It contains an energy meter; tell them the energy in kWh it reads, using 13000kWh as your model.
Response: 34.1kWh
